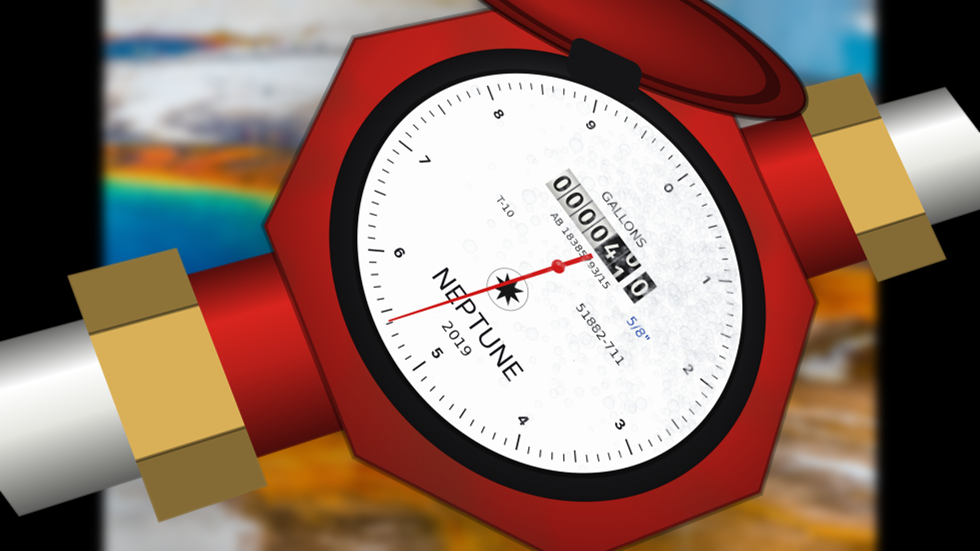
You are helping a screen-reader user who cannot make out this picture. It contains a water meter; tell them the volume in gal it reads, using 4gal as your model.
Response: 405.4gal
